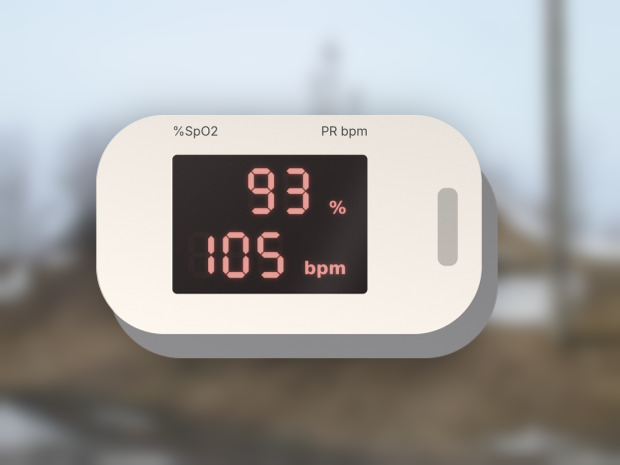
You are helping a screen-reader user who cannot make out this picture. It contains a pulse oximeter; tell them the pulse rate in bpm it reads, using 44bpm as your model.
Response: 105bpm
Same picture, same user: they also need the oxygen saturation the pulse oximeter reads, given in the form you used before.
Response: 93%
